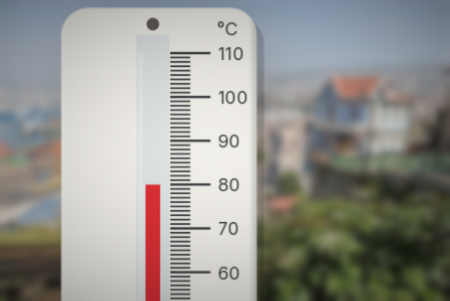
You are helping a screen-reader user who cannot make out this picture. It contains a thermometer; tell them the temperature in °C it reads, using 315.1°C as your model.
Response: 80°C
